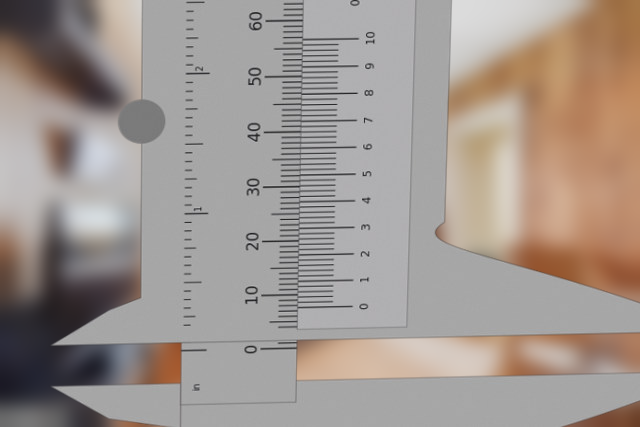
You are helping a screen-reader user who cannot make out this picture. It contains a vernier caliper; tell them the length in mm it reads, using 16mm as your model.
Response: 7.6mm
